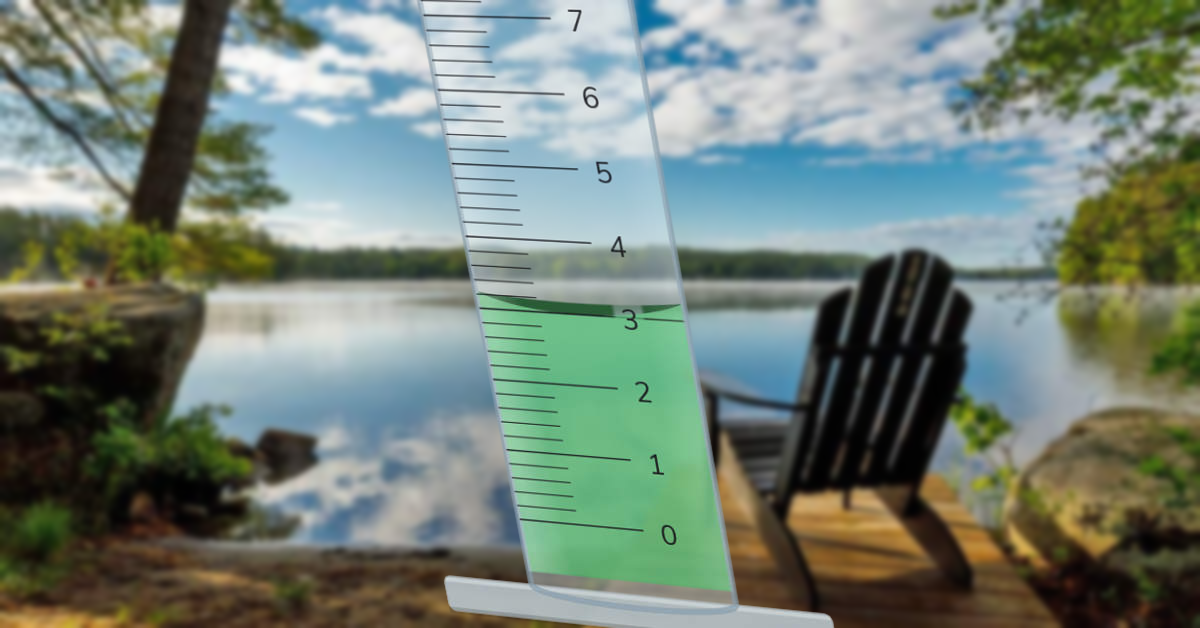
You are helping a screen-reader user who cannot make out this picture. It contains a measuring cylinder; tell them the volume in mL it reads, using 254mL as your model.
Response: 3mL
